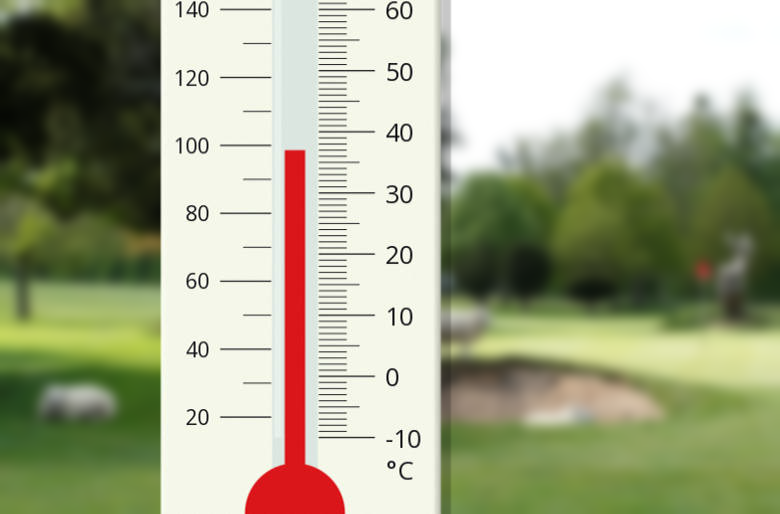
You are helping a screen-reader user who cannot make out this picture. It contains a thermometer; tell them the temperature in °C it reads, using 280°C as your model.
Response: 37°C
